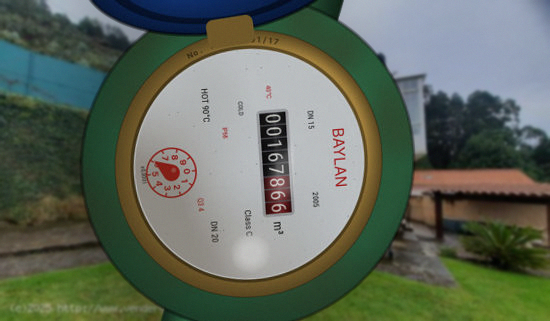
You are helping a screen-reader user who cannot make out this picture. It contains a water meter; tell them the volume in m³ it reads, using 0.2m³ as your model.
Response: 167.8666m³
